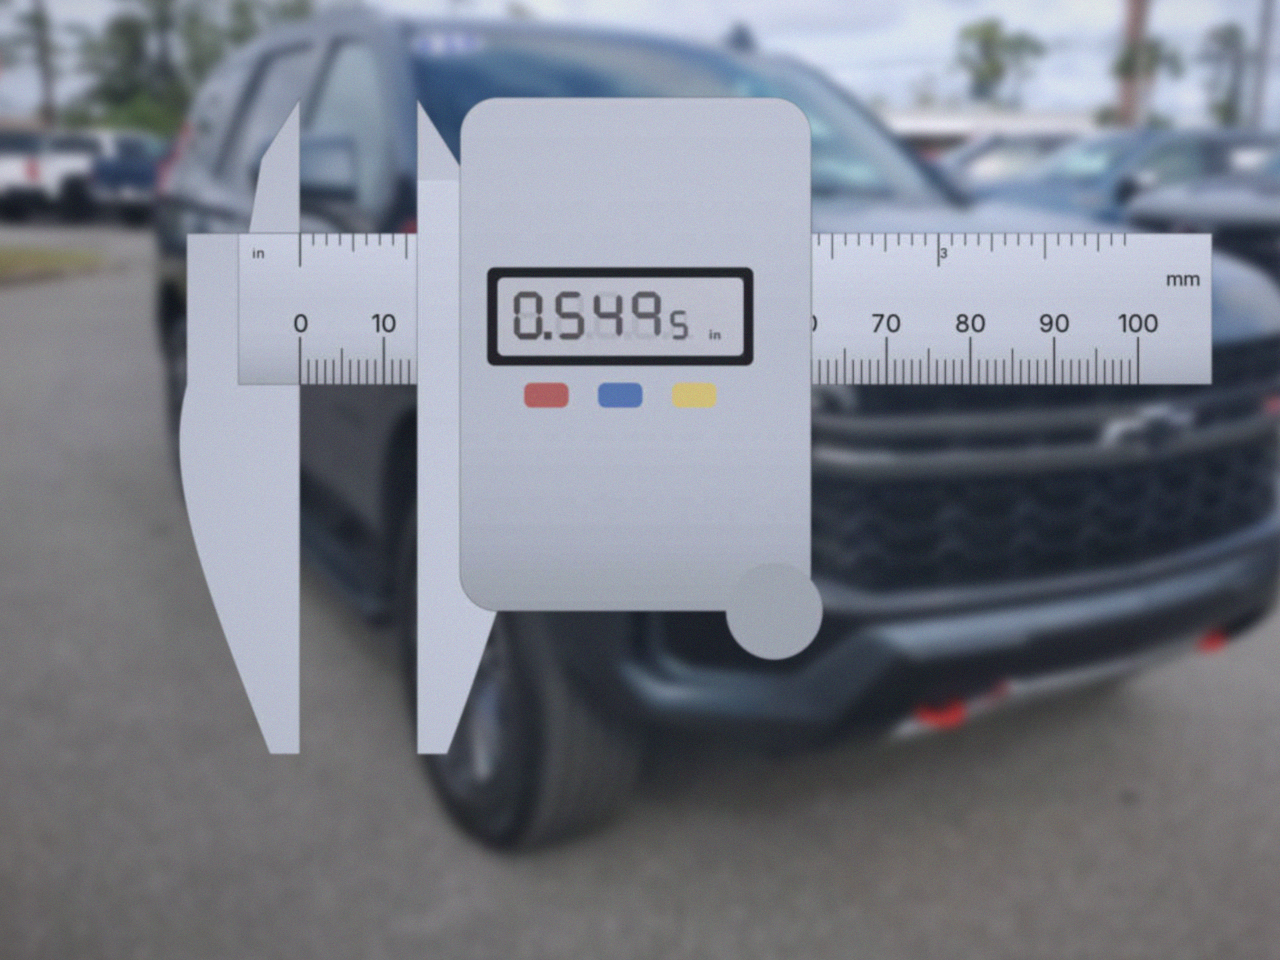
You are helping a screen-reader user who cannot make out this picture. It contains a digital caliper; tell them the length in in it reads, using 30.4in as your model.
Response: 0.5495in
